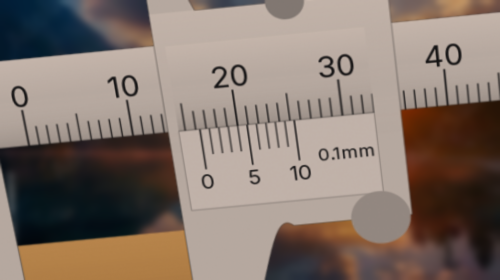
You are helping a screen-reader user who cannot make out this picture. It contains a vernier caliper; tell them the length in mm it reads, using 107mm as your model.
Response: 16.4mm
